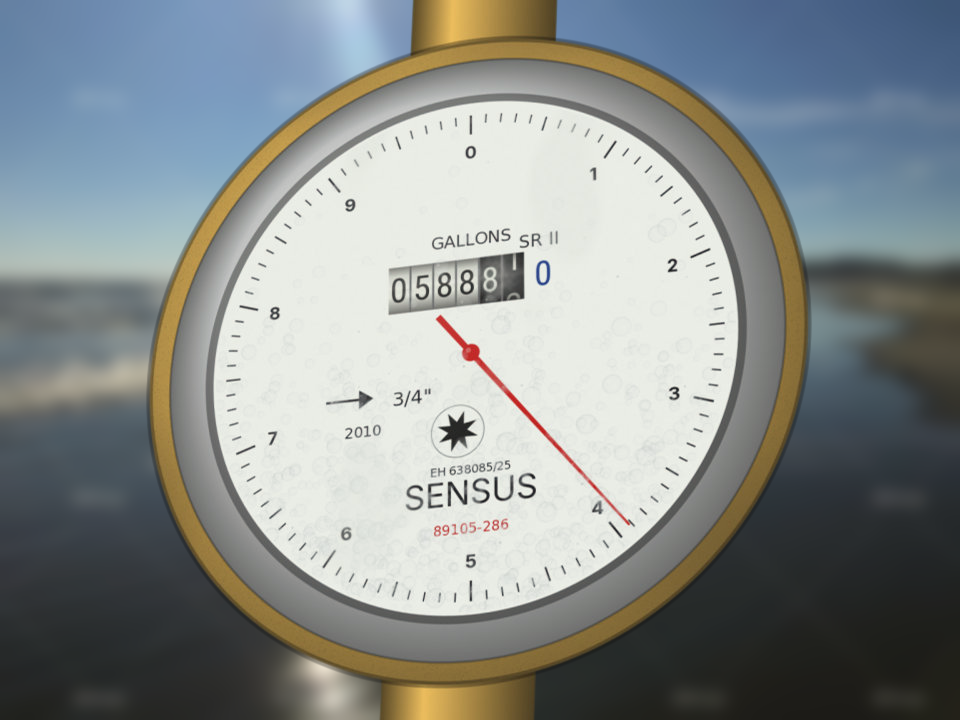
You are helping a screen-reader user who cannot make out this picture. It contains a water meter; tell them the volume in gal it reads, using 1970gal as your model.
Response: 588813.9gal
